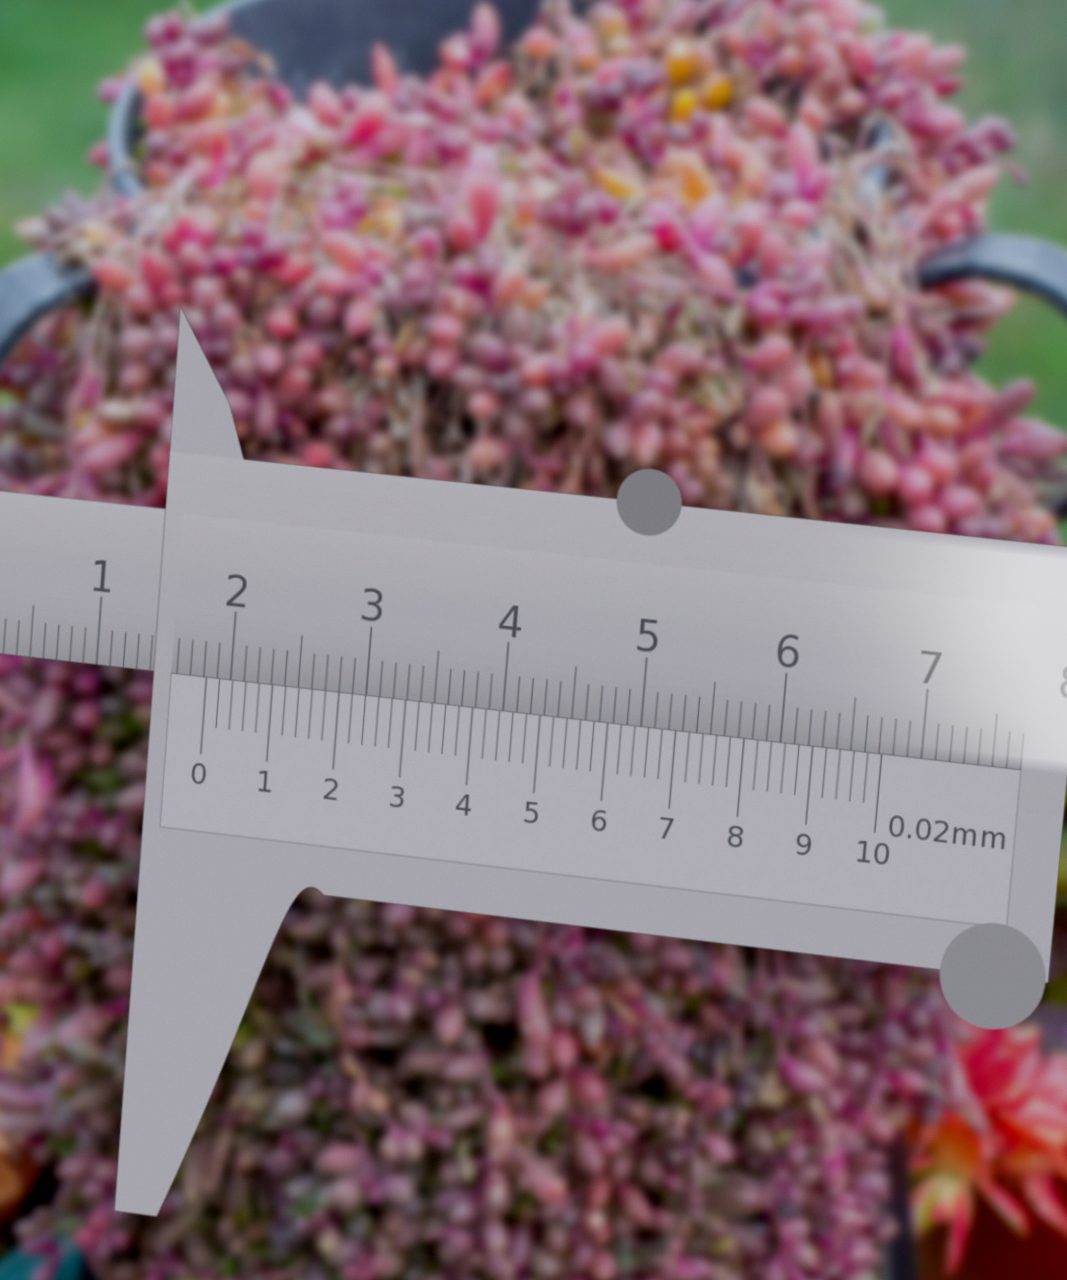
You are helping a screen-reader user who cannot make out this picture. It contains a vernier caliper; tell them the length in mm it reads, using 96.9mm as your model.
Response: 18.2mm
